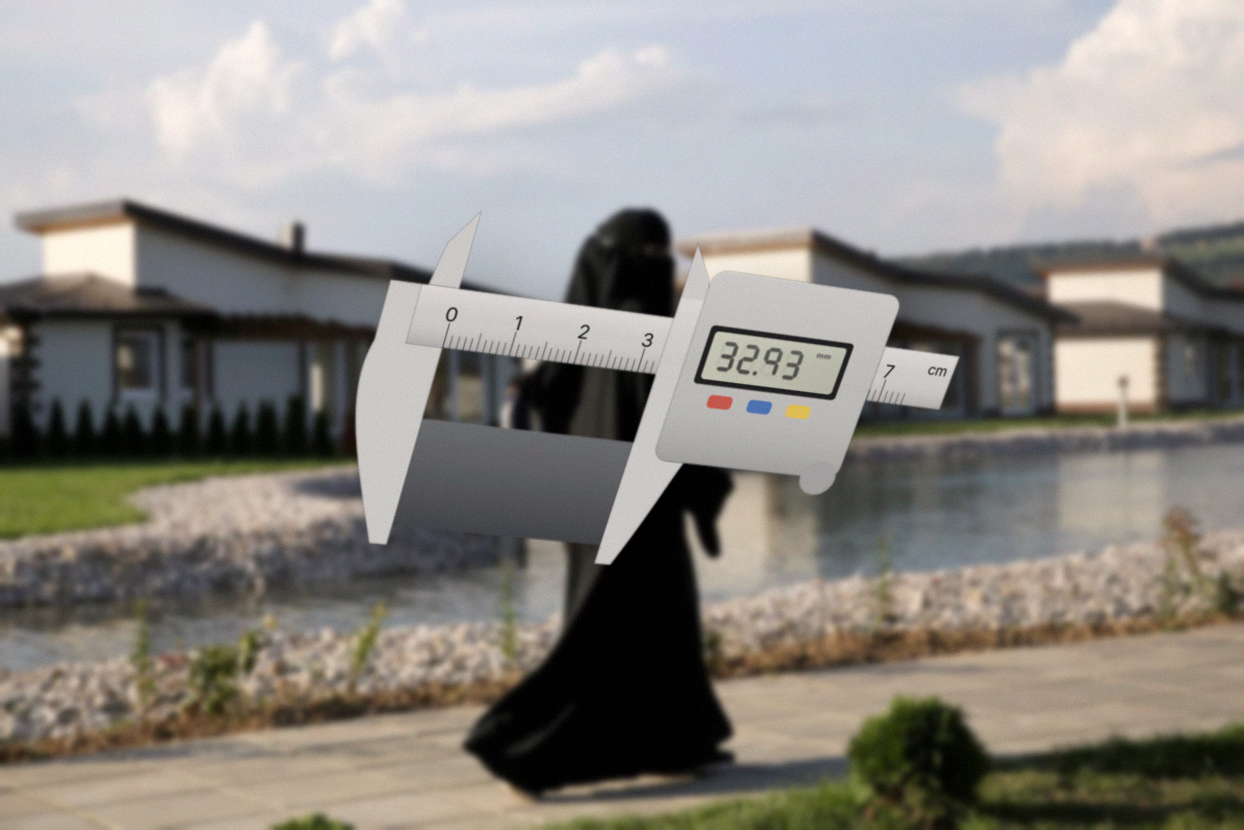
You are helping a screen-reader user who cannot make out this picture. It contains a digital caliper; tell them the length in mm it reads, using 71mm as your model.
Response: 32.93mm
